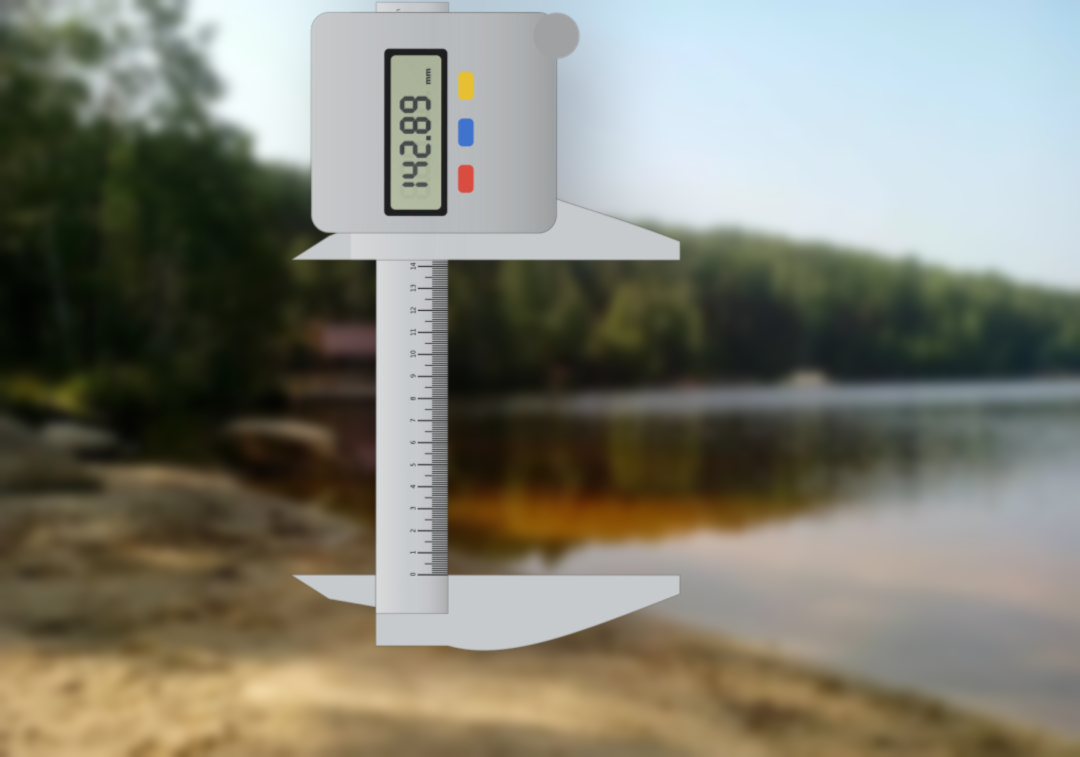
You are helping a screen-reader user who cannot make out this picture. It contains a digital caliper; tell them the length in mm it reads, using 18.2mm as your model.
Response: 142.89mm
